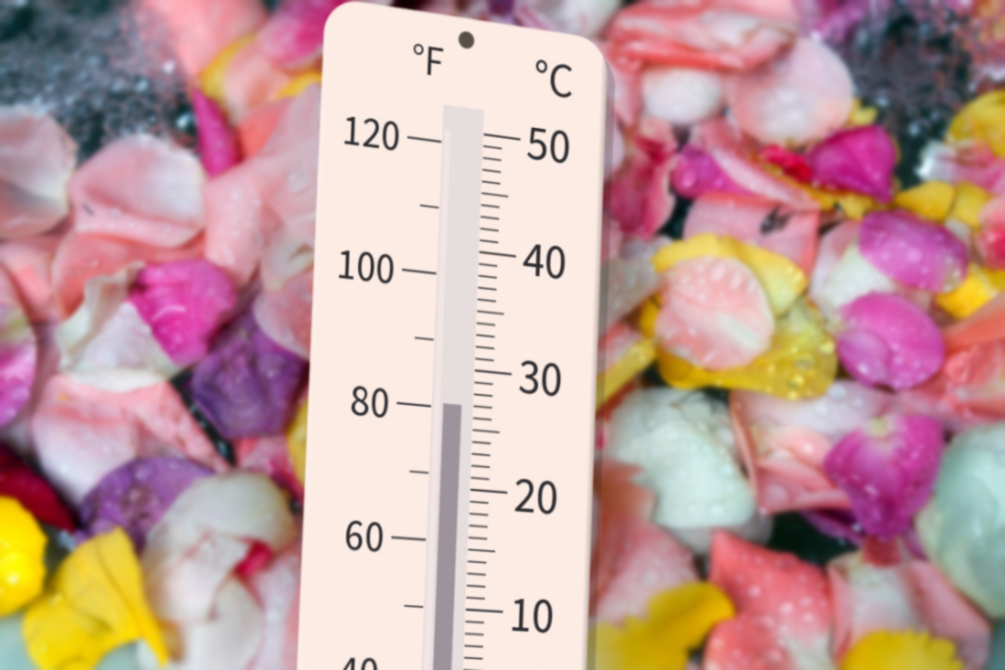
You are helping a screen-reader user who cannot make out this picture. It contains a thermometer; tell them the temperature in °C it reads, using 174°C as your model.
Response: 27°C
